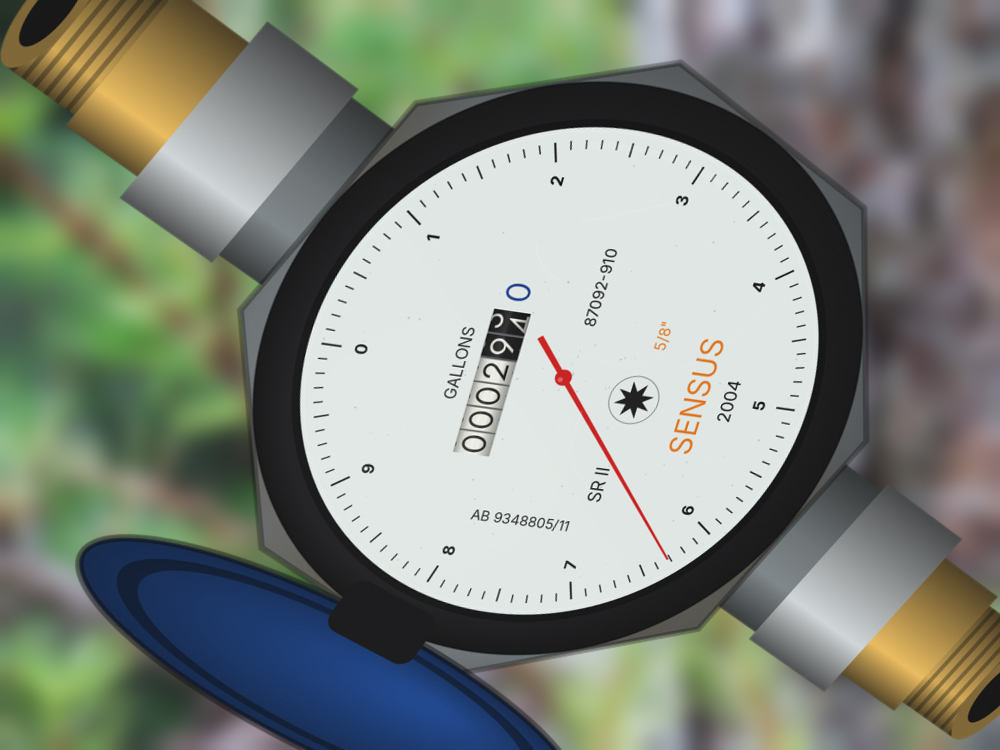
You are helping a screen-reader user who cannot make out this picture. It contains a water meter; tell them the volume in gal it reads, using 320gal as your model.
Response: 2936.3gal
